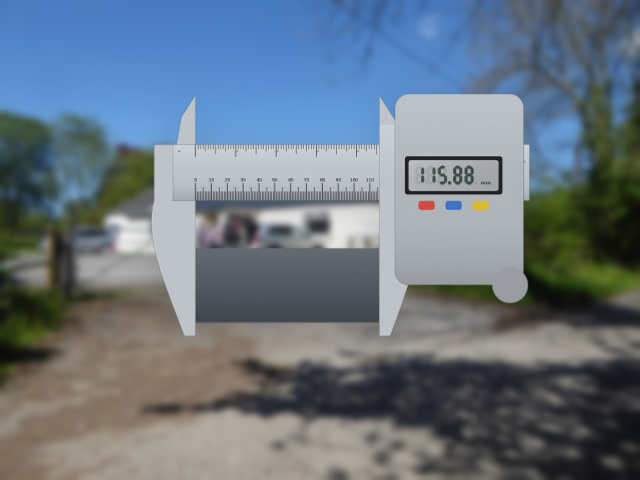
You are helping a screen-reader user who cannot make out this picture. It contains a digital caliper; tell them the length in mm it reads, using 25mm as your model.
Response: 115.88mm
